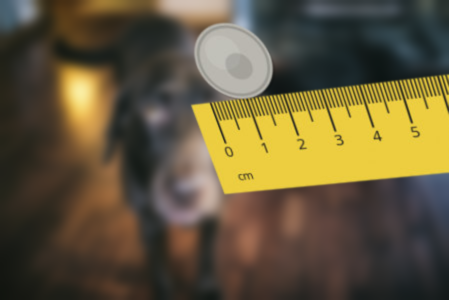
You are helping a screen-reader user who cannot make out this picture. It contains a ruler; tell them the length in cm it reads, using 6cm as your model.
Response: 2cm
